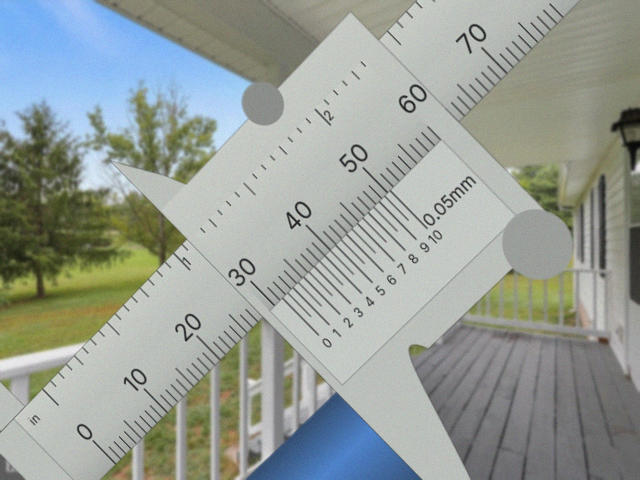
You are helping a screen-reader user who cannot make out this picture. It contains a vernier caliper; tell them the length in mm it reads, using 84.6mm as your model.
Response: 31.4mm
